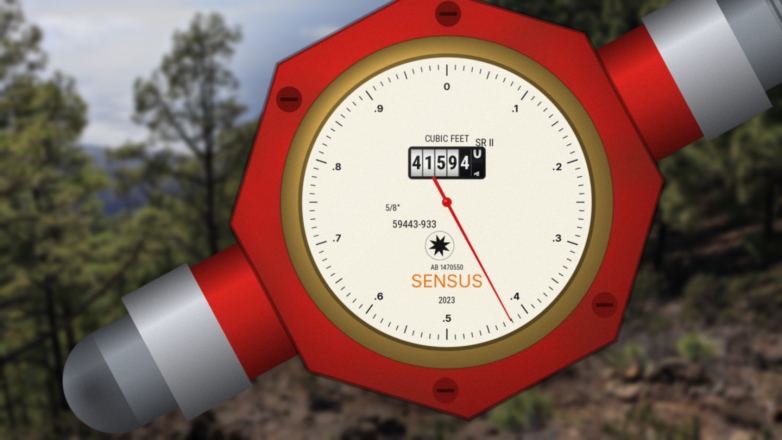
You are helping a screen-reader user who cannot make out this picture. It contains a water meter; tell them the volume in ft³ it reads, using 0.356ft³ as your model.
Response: 415940.42ft³
